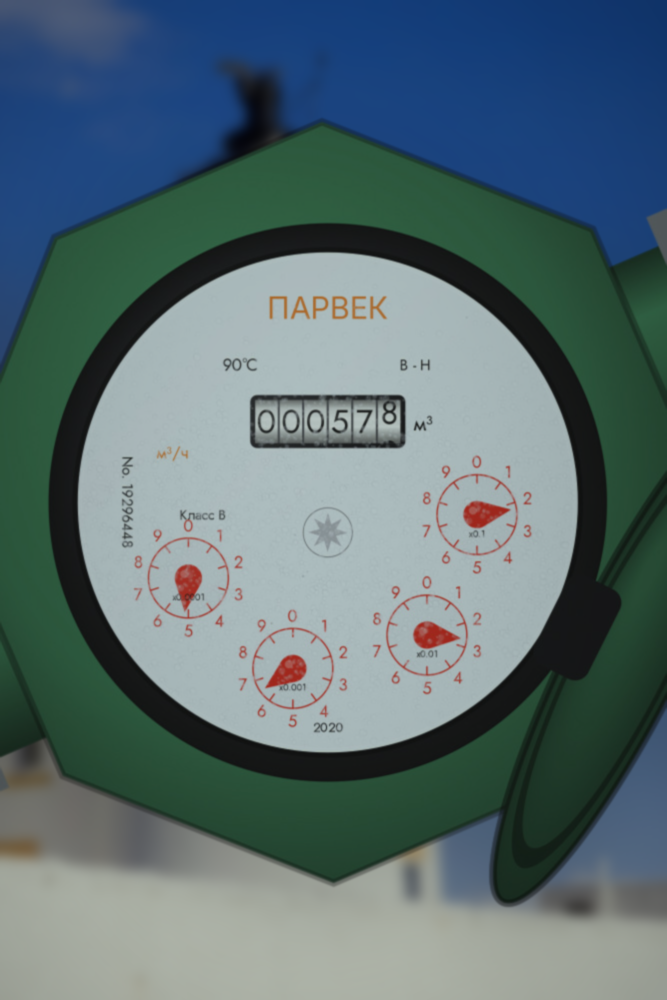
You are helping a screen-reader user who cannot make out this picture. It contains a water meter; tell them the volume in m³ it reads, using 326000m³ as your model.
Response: 578.2265m³
